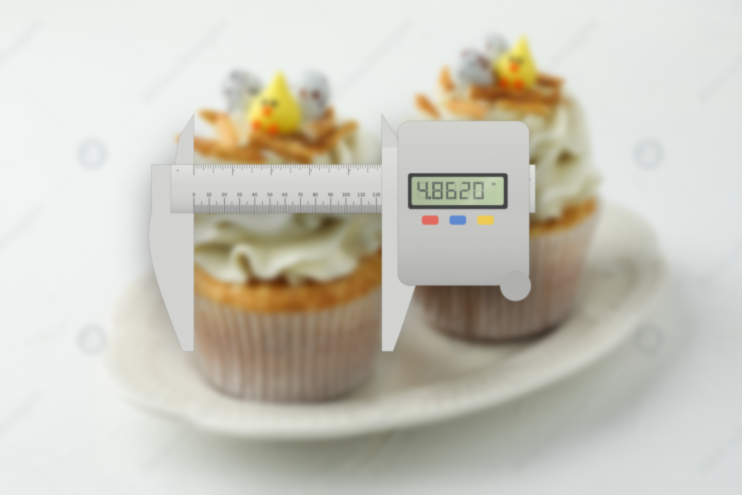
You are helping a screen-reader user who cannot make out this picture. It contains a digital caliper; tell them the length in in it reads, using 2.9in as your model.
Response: 4.8620in
